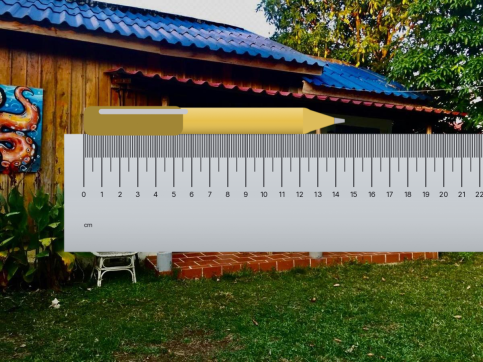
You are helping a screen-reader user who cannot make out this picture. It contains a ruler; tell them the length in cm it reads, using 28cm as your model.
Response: 14.5cm
